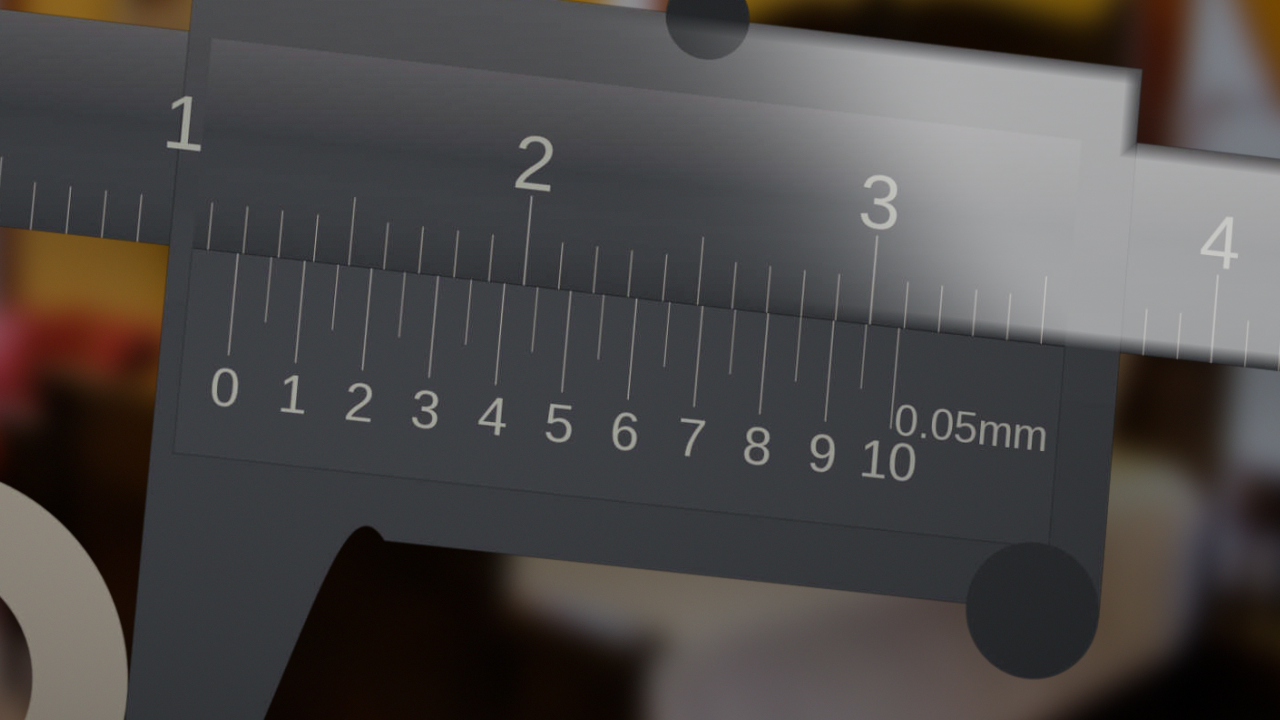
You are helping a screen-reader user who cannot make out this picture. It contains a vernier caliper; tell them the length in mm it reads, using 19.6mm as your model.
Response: 11.85mm
